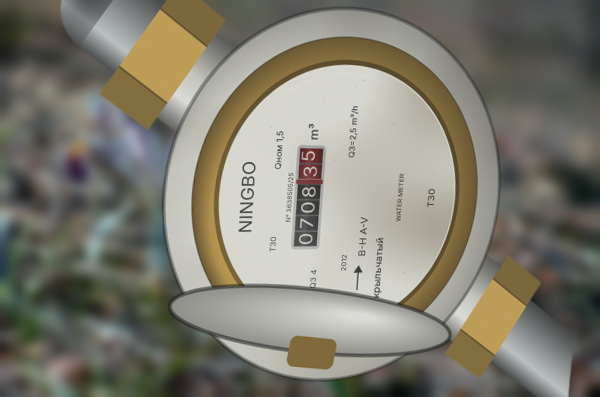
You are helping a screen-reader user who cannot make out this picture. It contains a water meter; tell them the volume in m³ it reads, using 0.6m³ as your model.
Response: 708.35m³
